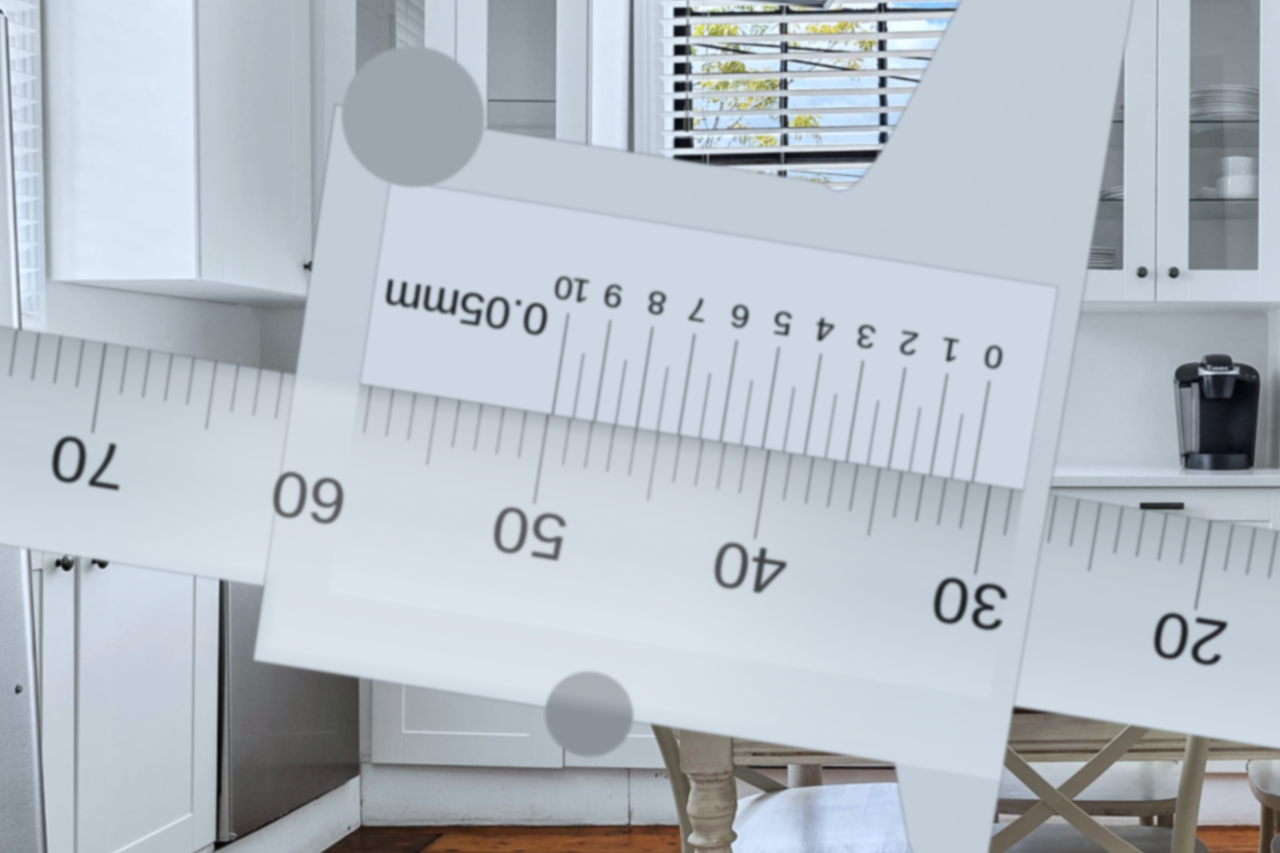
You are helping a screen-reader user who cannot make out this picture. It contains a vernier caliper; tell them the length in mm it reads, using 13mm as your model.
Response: 30.8mm
